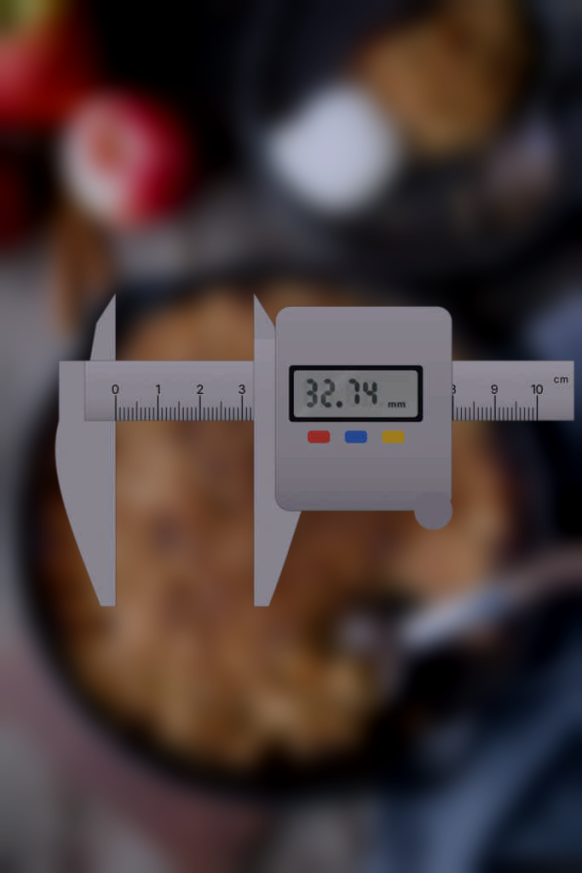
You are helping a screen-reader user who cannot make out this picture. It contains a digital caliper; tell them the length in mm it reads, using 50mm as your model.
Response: 32.74mm
